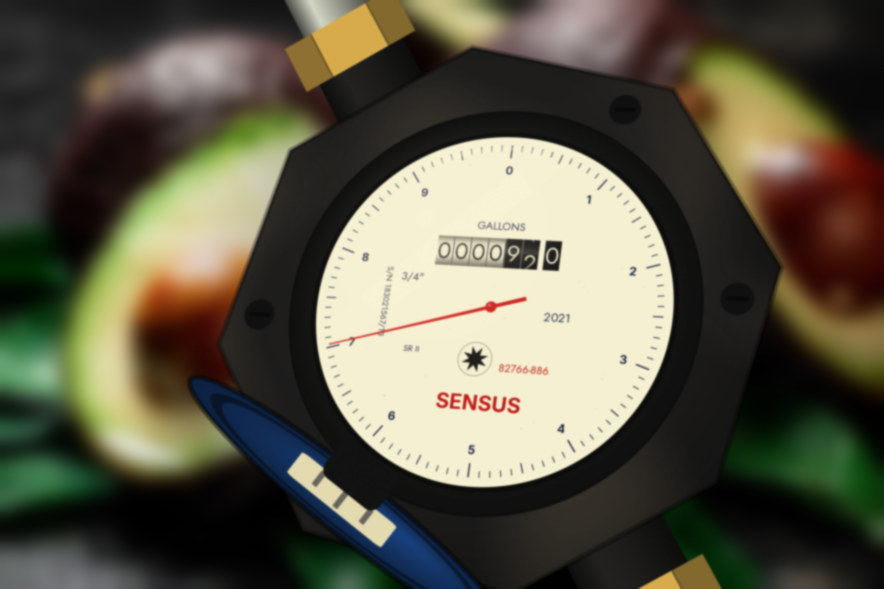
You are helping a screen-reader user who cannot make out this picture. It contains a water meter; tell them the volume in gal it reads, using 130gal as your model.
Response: 917.0gal
